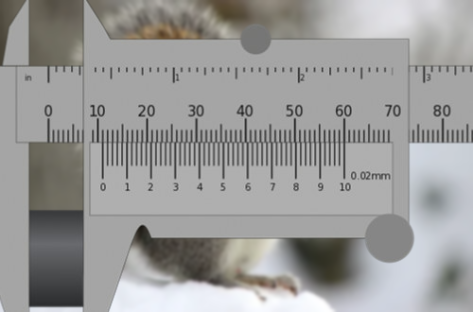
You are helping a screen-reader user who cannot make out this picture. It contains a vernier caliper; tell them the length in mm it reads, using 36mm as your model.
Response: 11.0mm
